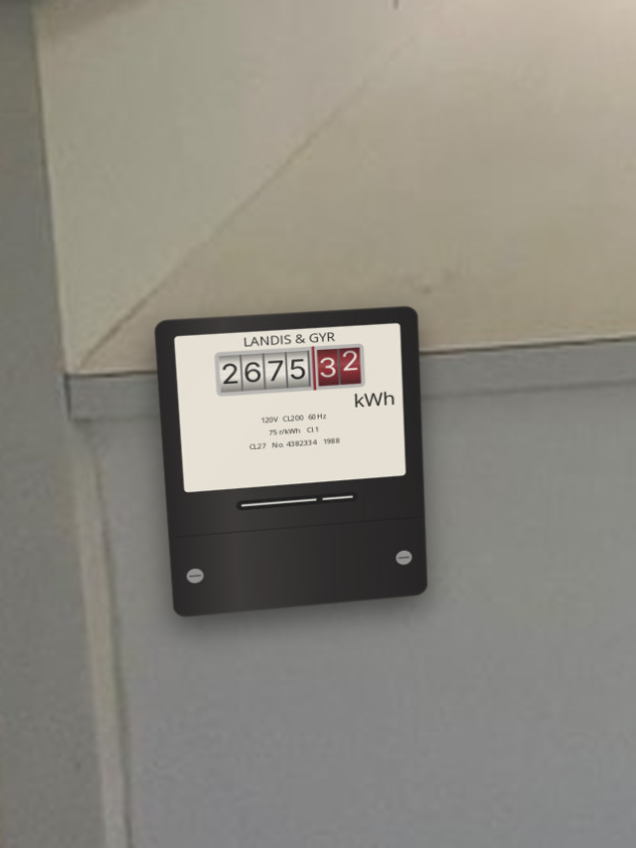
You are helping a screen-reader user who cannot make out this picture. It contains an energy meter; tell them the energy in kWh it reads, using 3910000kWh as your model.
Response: 2675.32kWh
